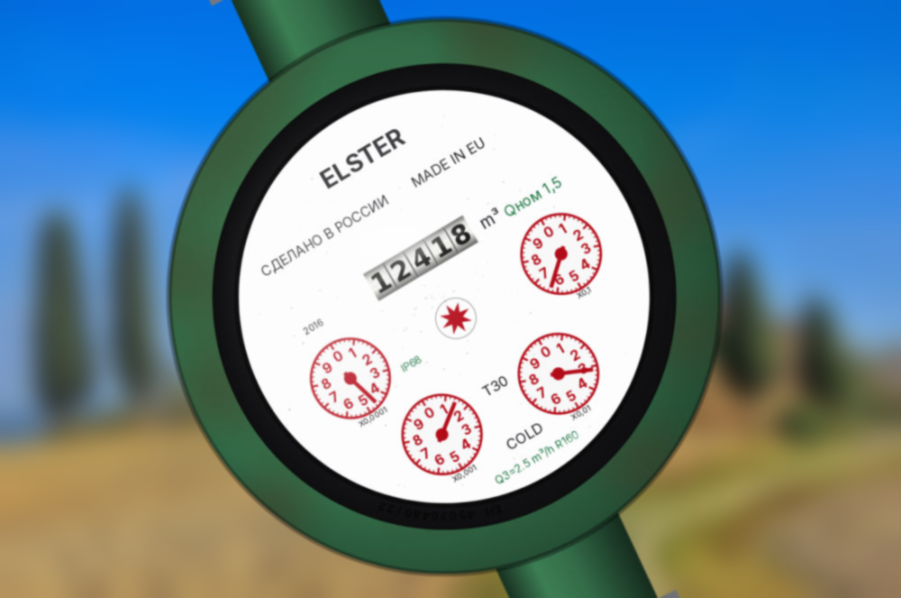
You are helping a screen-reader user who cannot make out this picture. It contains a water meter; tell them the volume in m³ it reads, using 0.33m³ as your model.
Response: 12418.6314m³
